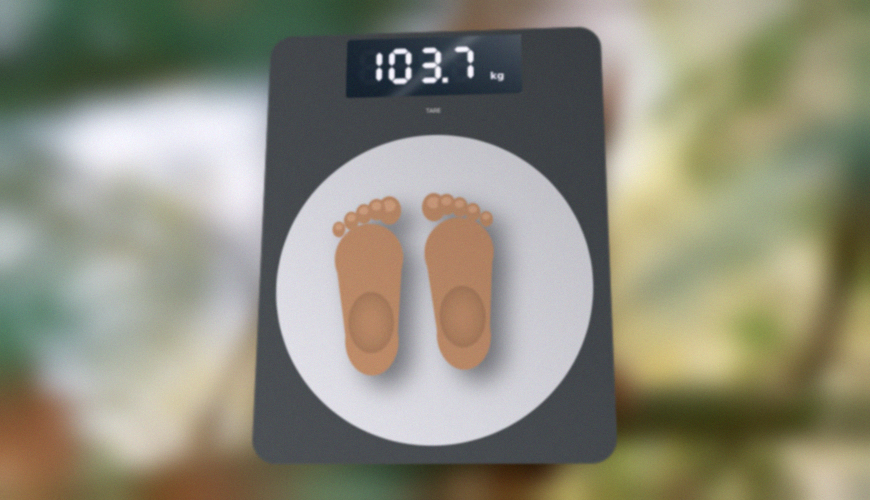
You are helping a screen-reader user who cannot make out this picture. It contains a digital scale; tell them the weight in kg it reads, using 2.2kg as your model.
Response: 103.7kg
